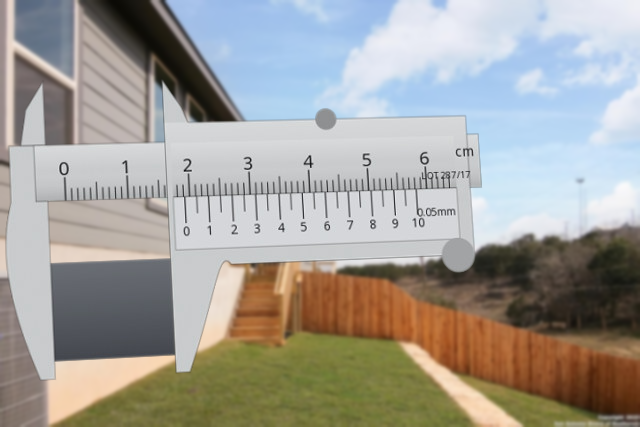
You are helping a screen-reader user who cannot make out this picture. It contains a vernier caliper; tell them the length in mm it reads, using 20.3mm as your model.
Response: 19.2mm
